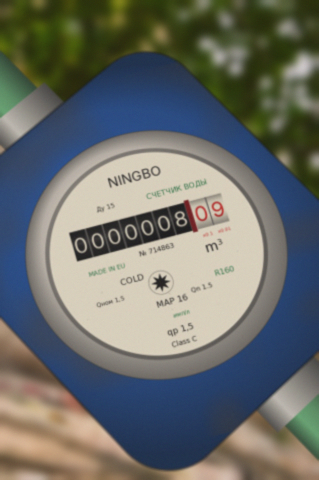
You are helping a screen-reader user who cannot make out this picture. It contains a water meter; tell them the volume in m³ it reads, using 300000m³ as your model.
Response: 8.09m³
